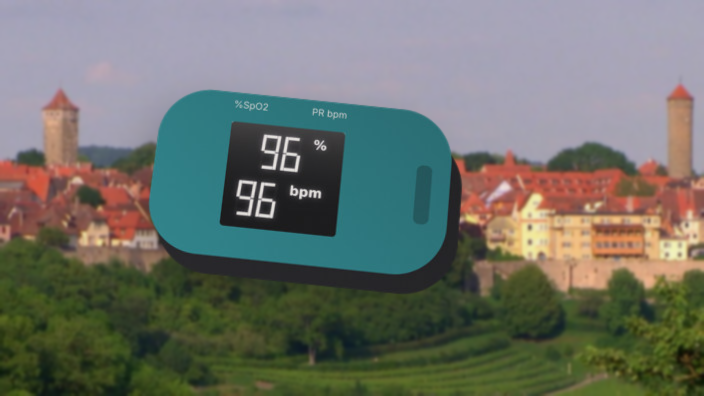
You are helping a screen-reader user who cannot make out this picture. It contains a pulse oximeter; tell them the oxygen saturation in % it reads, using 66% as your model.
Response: 96%
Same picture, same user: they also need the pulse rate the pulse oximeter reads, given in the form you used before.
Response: 96bpm
